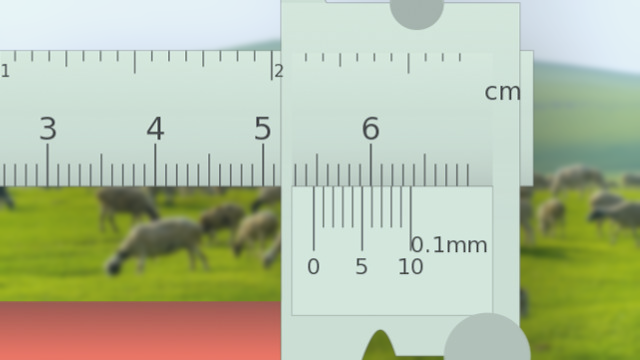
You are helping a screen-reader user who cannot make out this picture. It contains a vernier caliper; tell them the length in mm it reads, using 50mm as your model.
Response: 54.7mm
